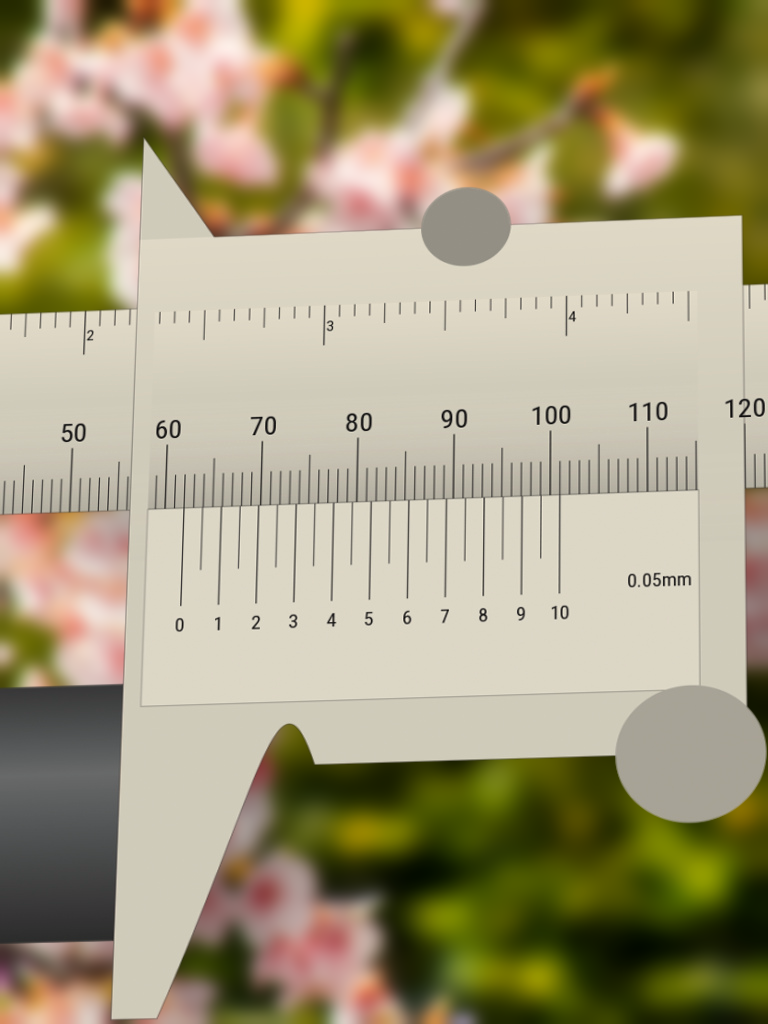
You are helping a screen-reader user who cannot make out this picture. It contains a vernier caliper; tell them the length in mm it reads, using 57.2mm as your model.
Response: 62.0mm
